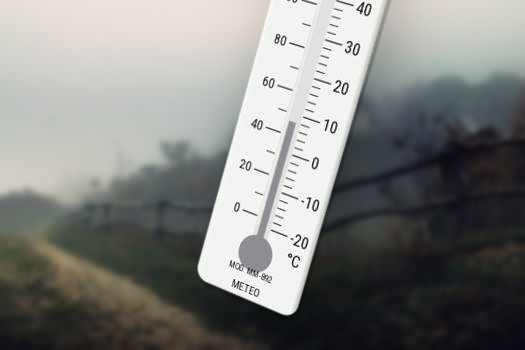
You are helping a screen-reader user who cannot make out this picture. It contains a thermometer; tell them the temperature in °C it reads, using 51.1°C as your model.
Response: 8°C
